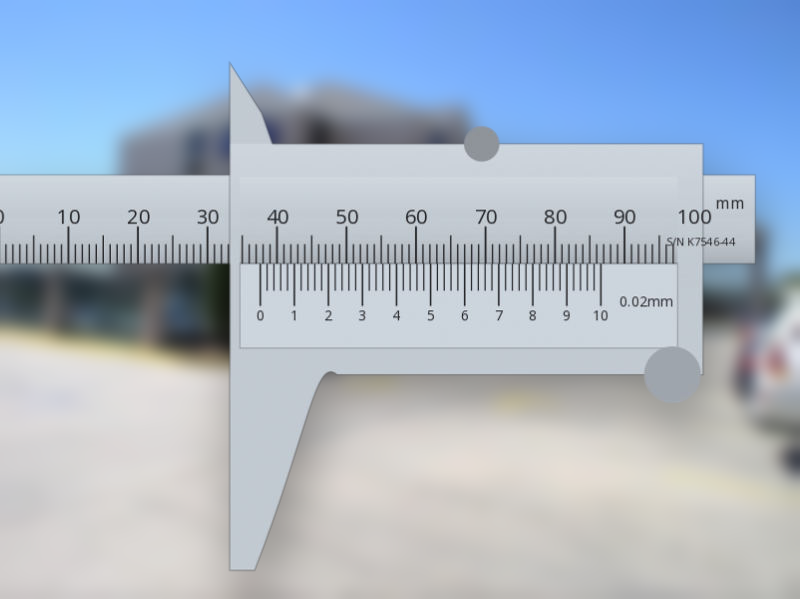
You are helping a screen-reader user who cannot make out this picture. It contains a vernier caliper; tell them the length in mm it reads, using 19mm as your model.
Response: 37.6mm
